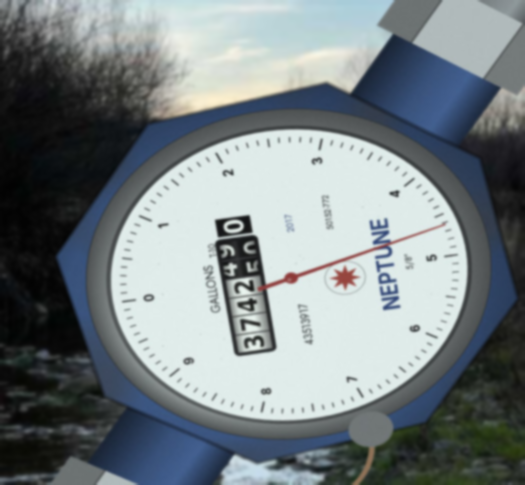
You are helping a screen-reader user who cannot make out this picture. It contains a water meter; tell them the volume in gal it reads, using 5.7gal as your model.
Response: 3742494.6gal
